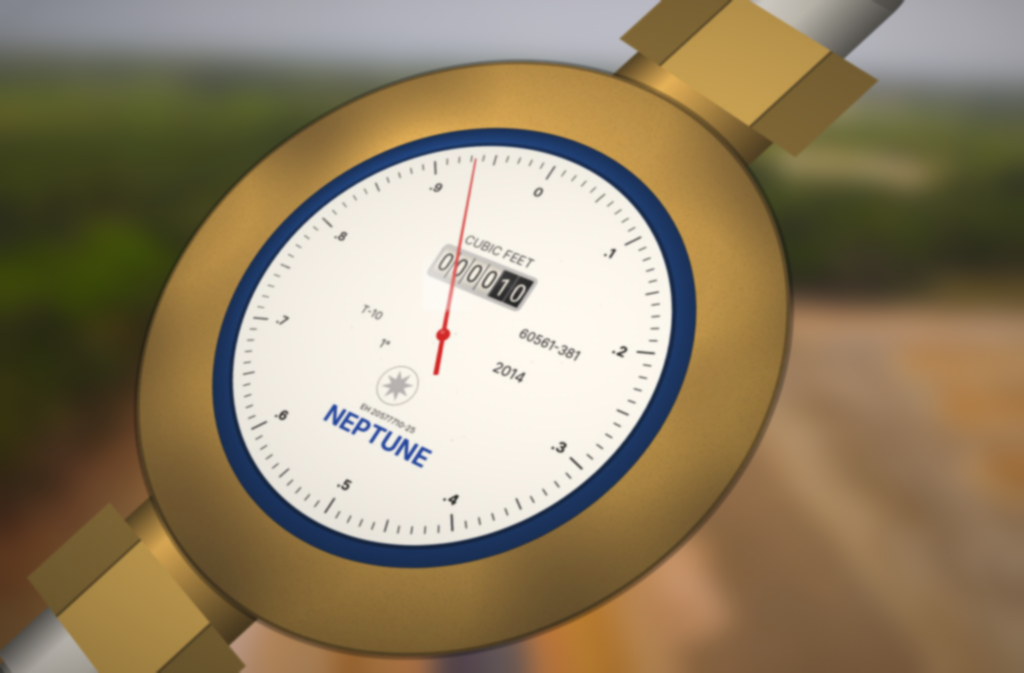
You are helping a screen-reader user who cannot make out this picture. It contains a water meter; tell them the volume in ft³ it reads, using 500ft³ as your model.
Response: 9.93ft³
